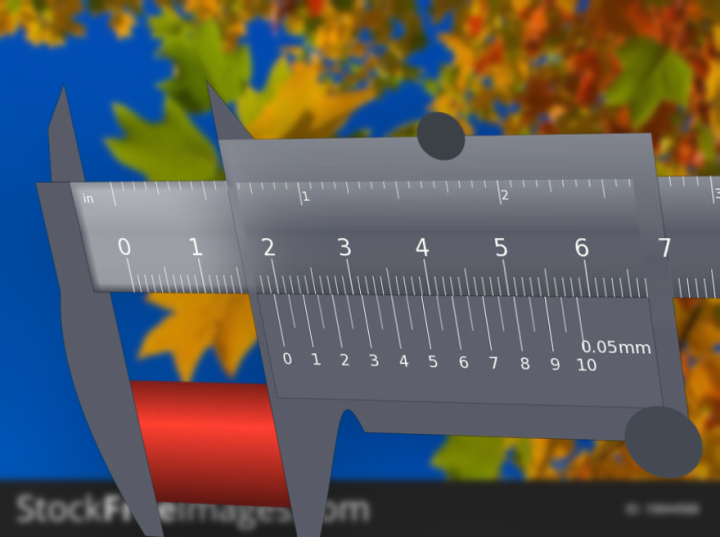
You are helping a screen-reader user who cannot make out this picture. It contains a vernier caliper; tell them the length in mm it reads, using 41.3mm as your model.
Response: 19.4mm
